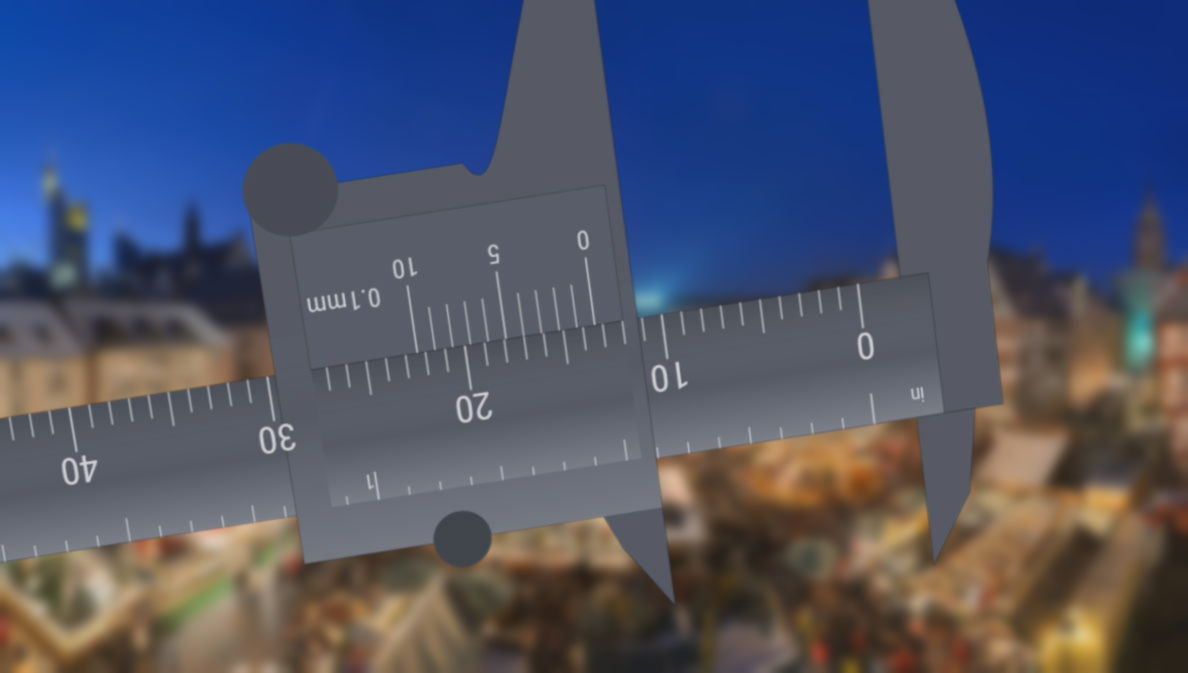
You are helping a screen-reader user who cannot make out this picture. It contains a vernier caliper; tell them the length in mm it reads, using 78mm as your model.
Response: 13.4mm
